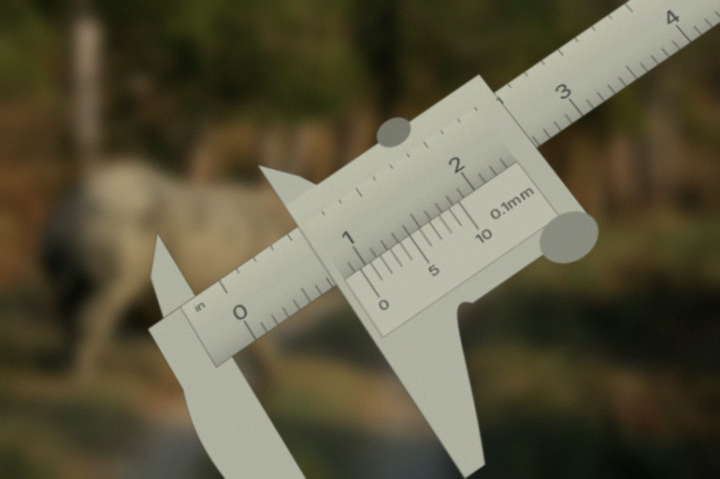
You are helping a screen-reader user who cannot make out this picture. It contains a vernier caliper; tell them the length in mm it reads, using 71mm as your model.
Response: 9.5mm
